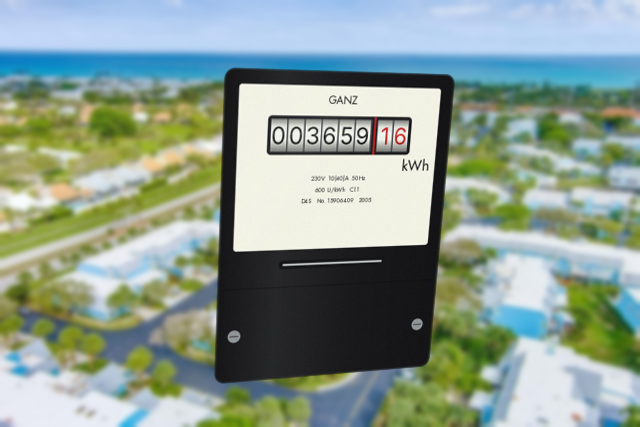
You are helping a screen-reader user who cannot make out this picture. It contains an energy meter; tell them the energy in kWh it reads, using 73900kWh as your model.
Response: 3659.16kWh
